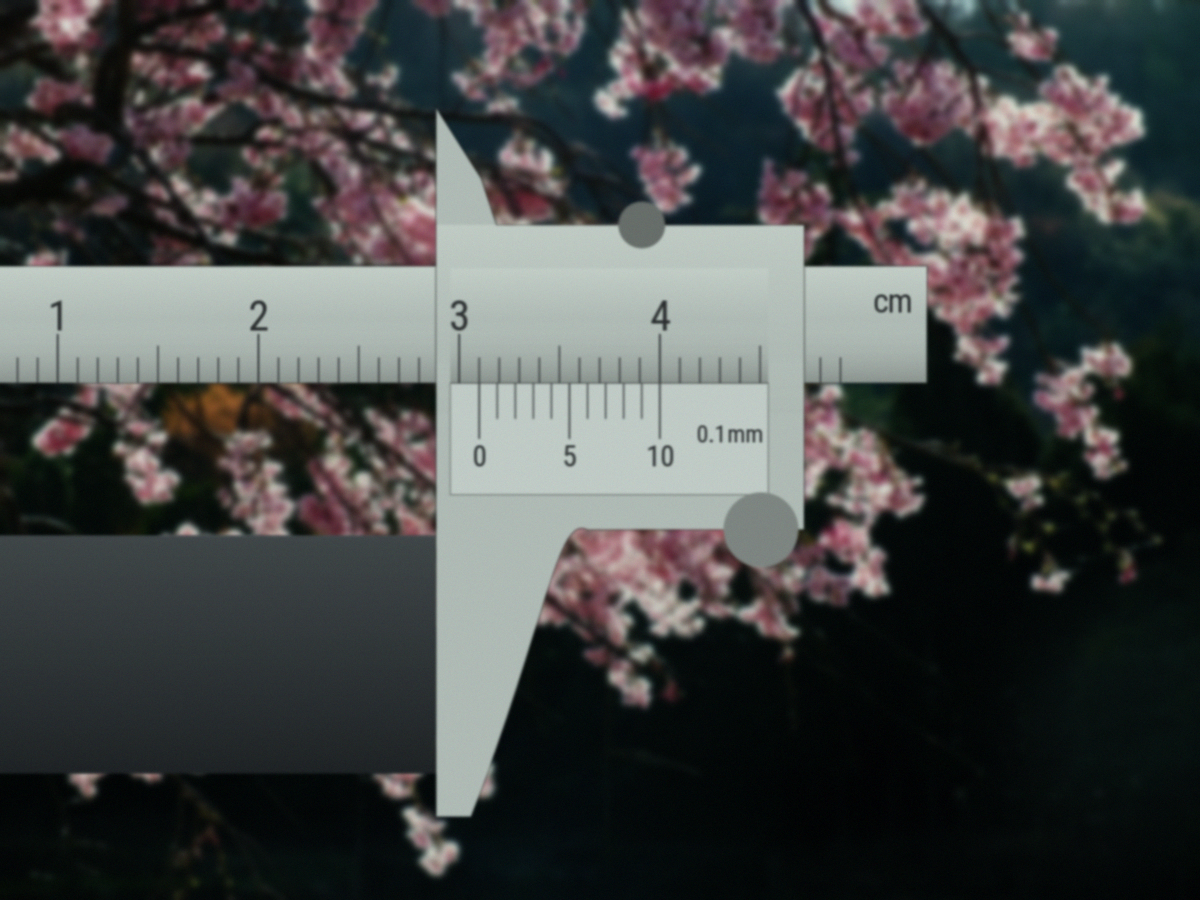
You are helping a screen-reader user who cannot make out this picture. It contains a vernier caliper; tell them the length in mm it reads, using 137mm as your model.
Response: 31.0mm
